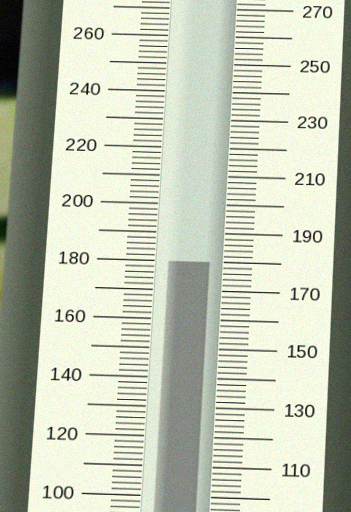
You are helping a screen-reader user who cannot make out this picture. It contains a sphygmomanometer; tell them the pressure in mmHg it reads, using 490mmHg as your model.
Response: 180mmHg
